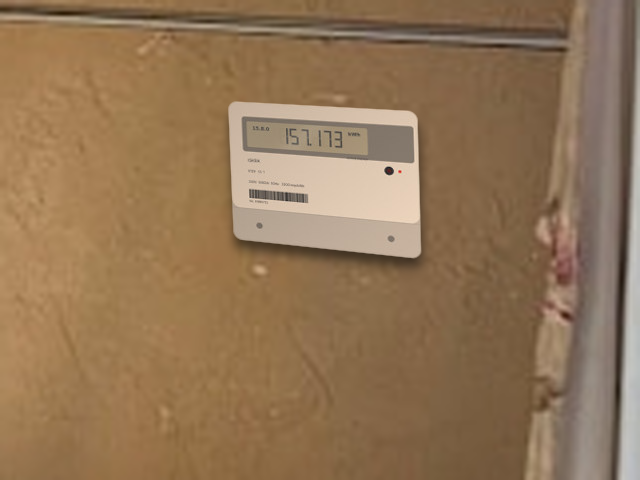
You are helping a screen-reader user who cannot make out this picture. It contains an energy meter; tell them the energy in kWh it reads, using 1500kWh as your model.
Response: 157.173kWh
